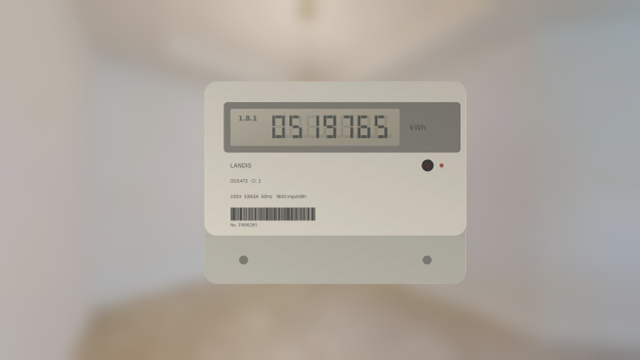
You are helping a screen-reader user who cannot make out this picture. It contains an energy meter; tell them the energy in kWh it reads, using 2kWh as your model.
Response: 519765kWh
